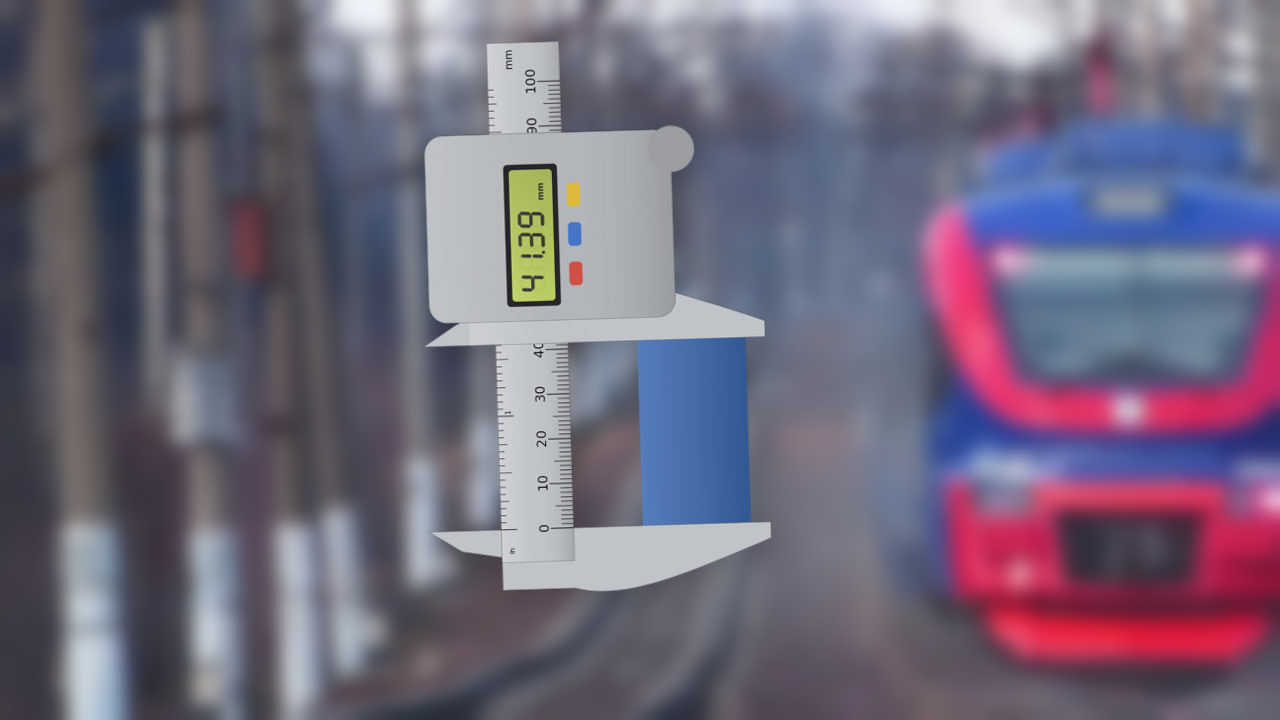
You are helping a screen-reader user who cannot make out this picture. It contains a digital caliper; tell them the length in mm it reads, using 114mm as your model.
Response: 41.39mm
